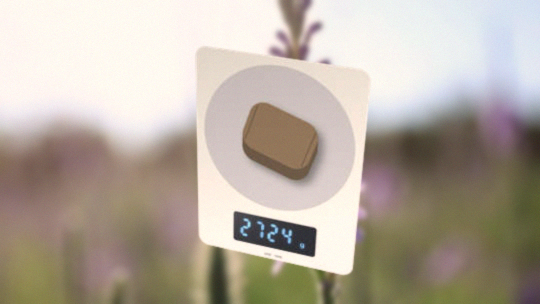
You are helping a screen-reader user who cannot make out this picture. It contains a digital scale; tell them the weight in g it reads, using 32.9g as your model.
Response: 2724g
